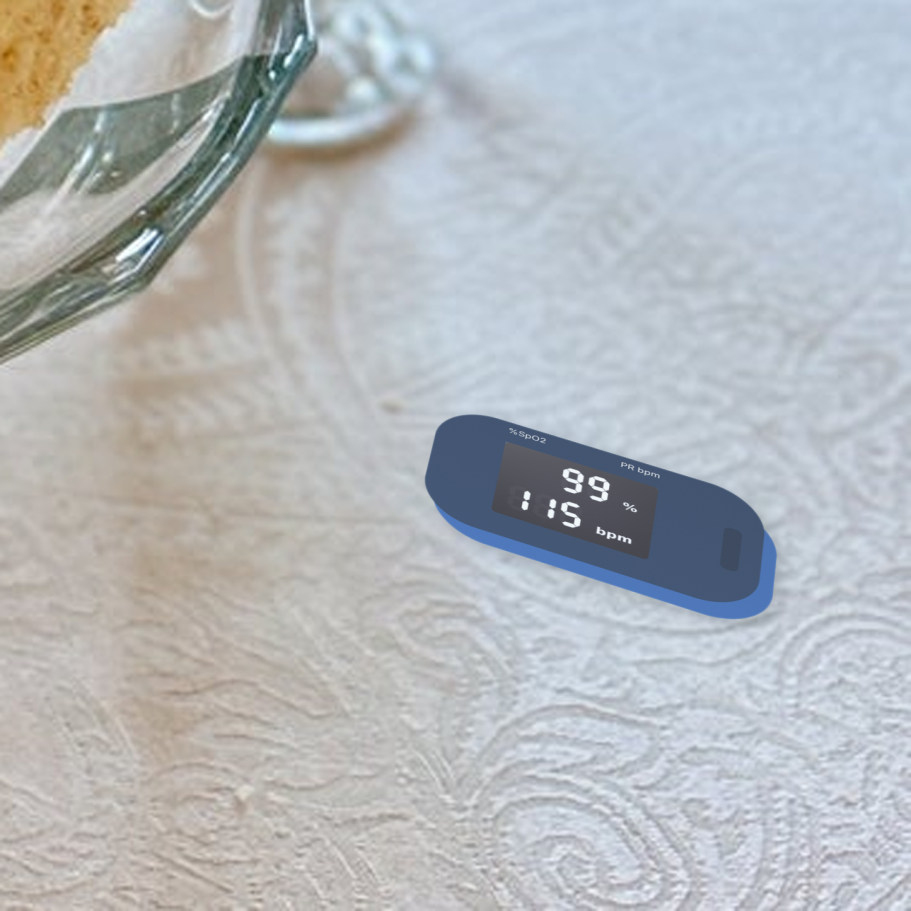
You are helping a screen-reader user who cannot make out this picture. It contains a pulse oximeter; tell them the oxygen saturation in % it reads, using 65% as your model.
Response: 99%
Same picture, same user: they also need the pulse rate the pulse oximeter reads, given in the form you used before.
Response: 115bpm
